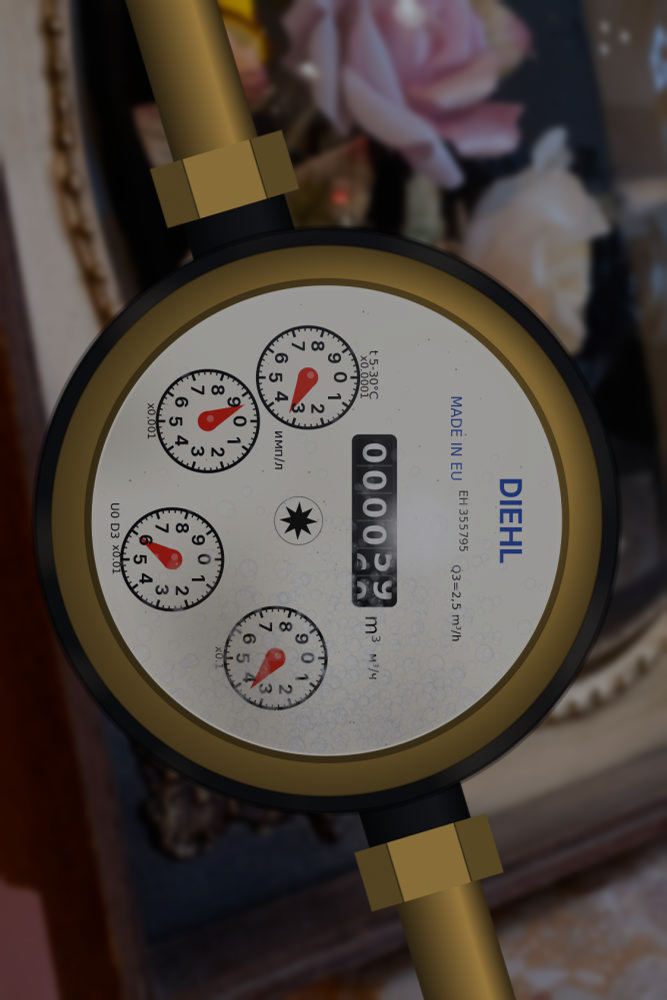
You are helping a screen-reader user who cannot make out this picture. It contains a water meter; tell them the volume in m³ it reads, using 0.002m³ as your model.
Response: 59.3593m³
